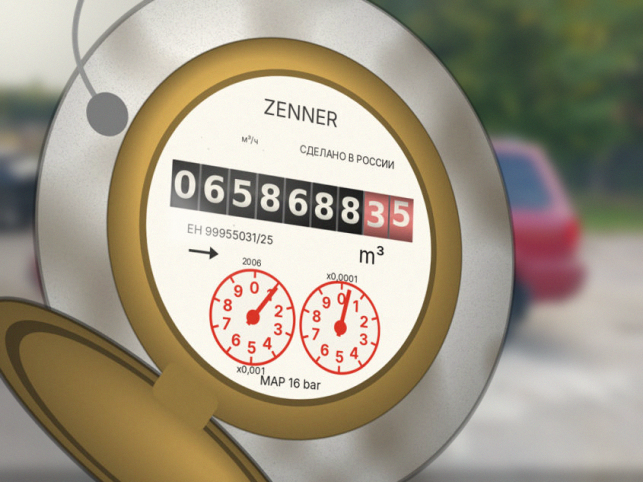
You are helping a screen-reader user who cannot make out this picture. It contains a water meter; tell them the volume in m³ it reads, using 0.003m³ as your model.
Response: 658688.3510m³
